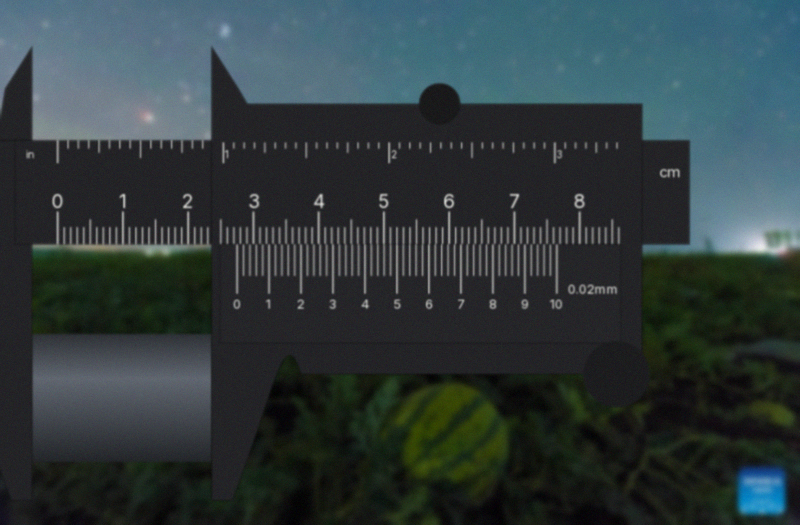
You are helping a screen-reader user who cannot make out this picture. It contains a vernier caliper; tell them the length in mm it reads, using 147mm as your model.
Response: 27.5mm
